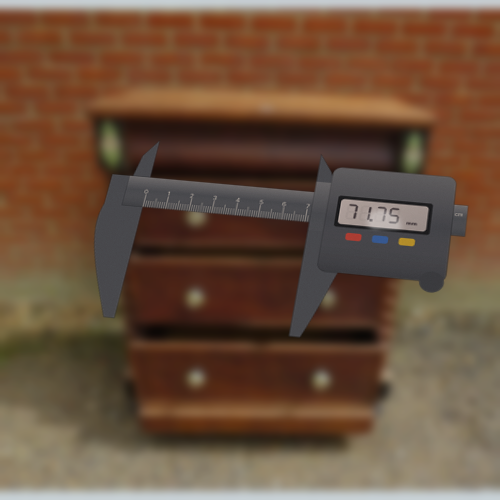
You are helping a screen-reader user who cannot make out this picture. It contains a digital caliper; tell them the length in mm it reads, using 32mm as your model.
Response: 71.75mm
